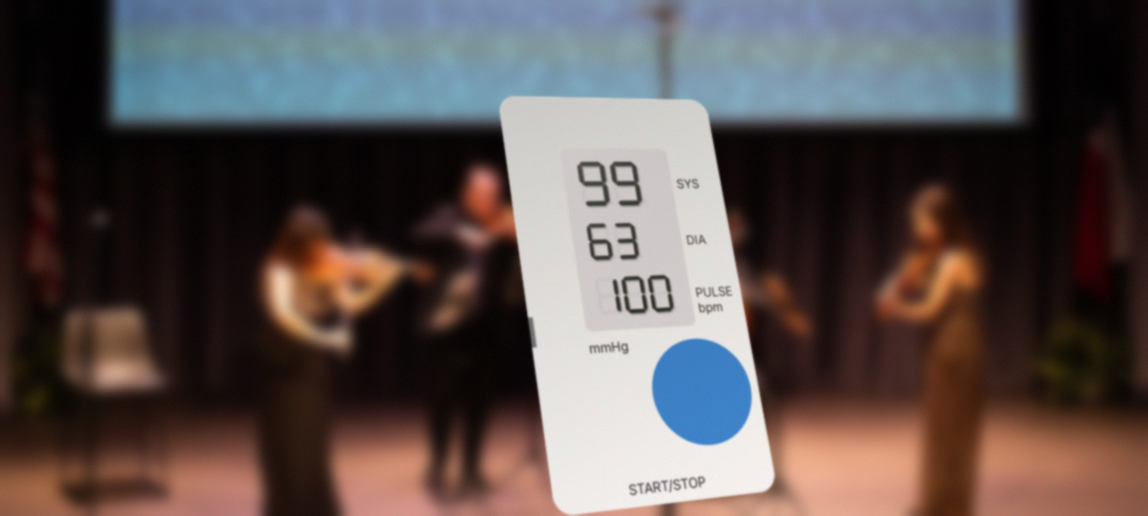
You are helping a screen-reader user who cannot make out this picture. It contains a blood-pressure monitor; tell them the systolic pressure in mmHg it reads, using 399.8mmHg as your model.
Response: 99mmHg
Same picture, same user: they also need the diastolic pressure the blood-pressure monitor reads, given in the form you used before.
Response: 63mmHg
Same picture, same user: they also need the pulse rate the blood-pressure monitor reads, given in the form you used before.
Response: 100bpm
